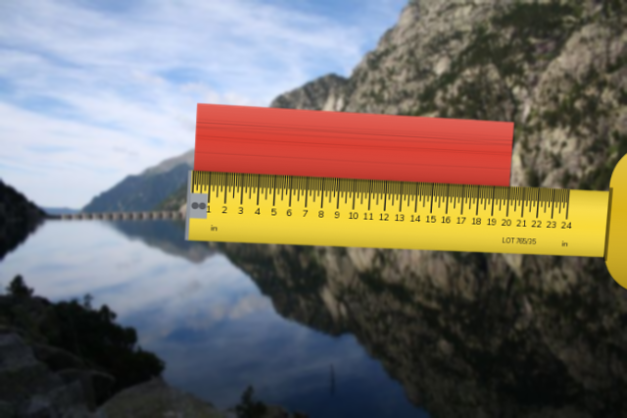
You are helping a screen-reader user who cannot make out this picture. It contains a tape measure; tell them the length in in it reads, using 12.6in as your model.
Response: 20in
